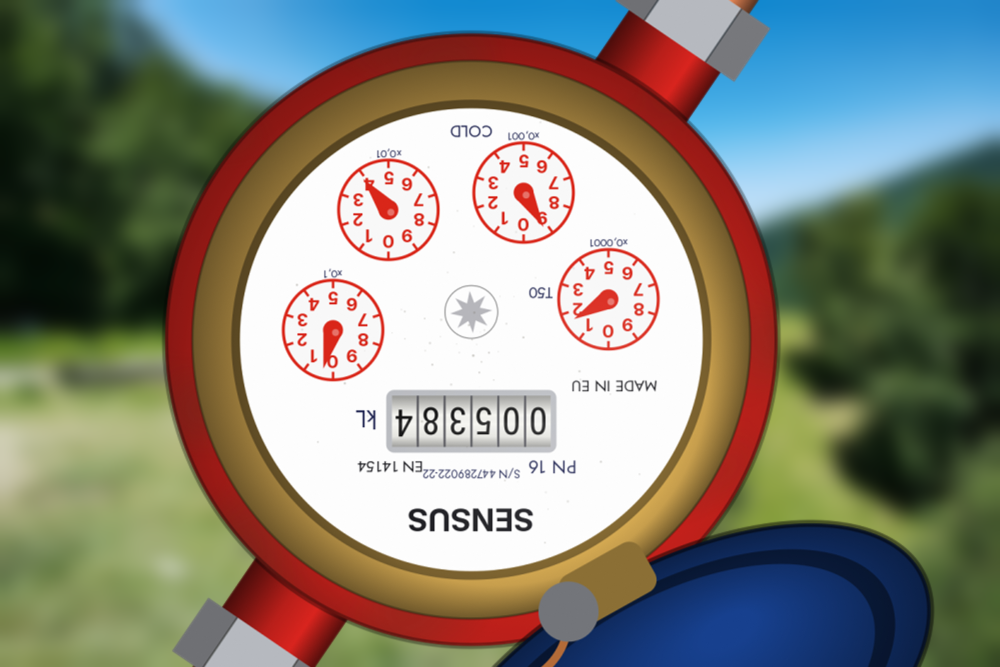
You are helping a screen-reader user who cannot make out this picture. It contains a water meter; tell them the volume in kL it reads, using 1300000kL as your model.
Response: 5384.0391kL
